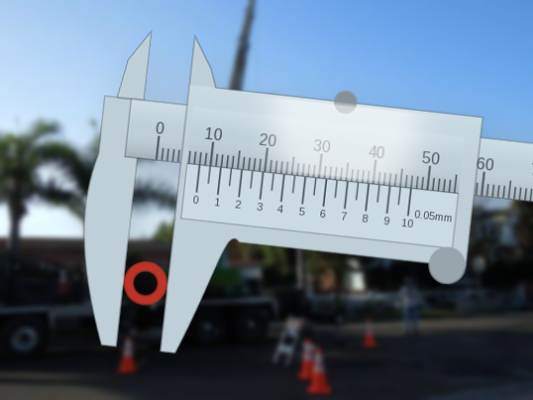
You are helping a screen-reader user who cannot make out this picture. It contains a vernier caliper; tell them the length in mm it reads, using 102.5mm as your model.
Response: 8.0mm
